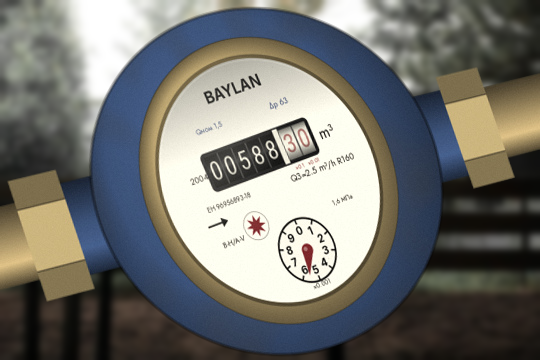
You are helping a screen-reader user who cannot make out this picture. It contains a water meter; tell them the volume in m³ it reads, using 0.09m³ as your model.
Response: 588.305m³
